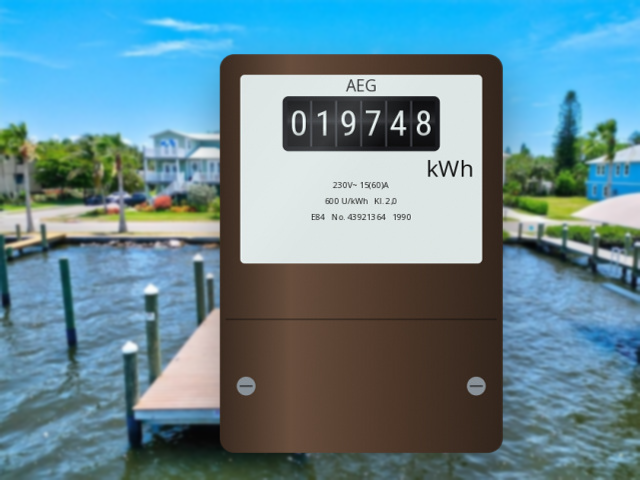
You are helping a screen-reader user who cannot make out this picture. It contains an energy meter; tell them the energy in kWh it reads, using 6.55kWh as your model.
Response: 19748kWh
